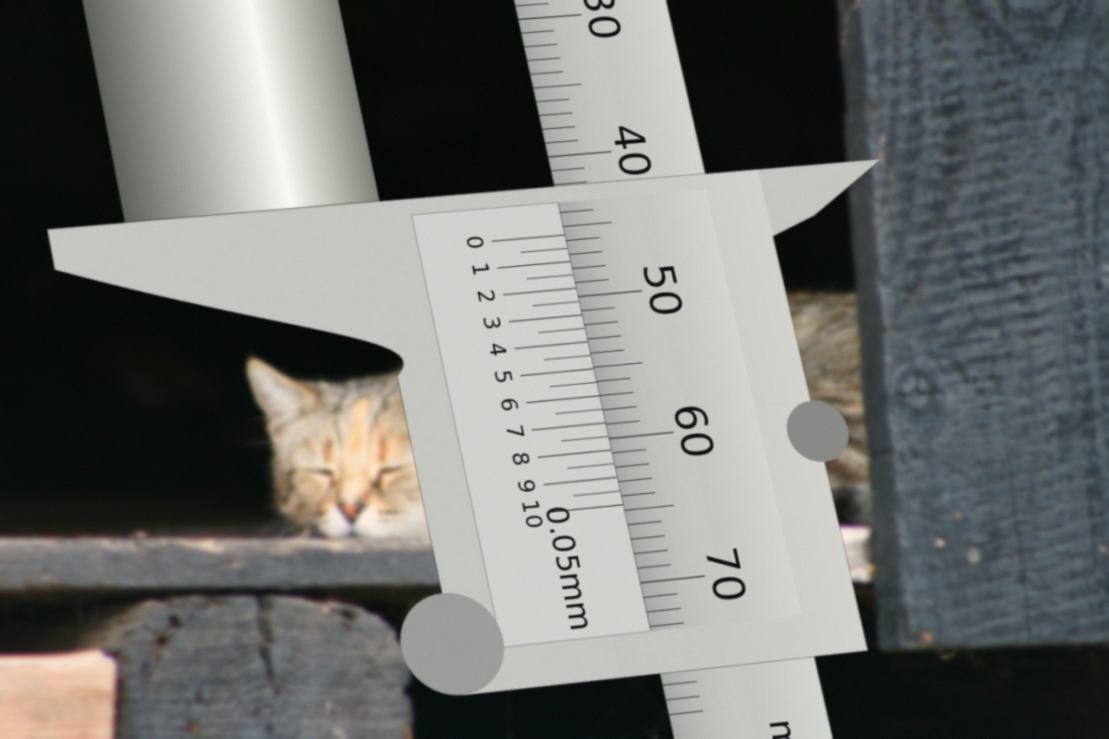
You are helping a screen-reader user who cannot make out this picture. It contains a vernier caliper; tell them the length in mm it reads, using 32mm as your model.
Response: 45.6mm
